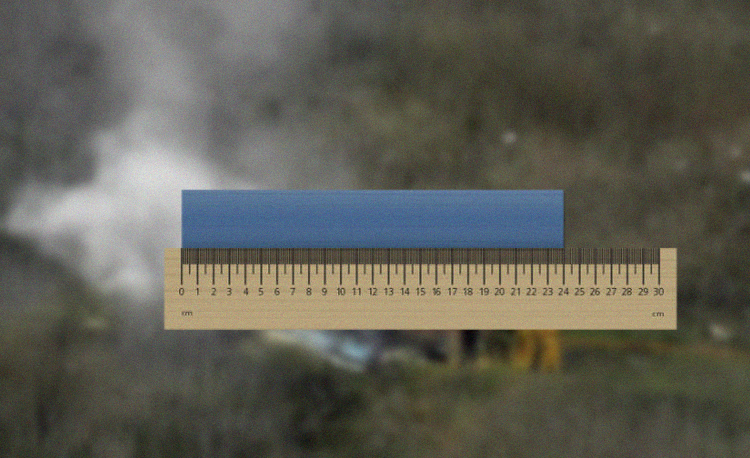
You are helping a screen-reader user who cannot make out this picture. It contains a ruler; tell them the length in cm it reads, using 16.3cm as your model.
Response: 24cm
